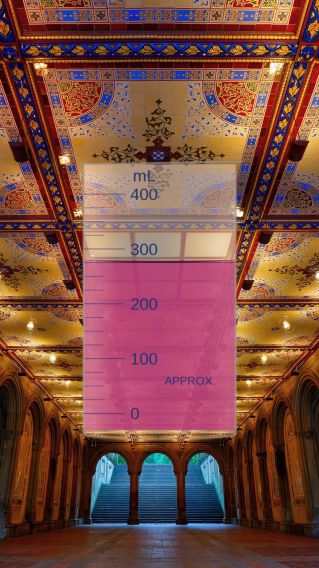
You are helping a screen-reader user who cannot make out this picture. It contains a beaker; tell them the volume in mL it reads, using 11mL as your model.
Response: 275mL
